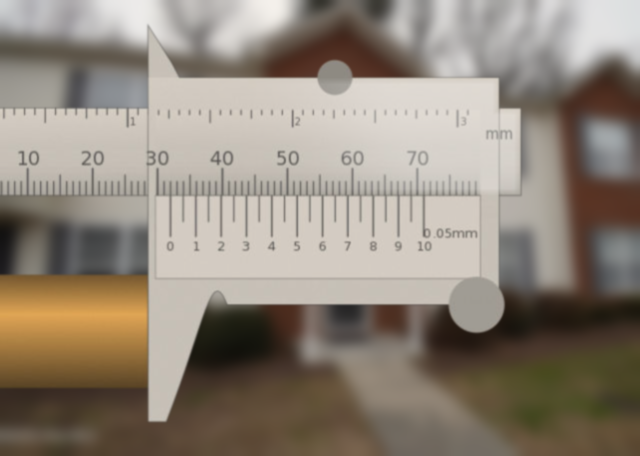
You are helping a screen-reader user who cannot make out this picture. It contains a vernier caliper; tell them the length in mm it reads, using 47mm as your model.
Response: 32.0mm
